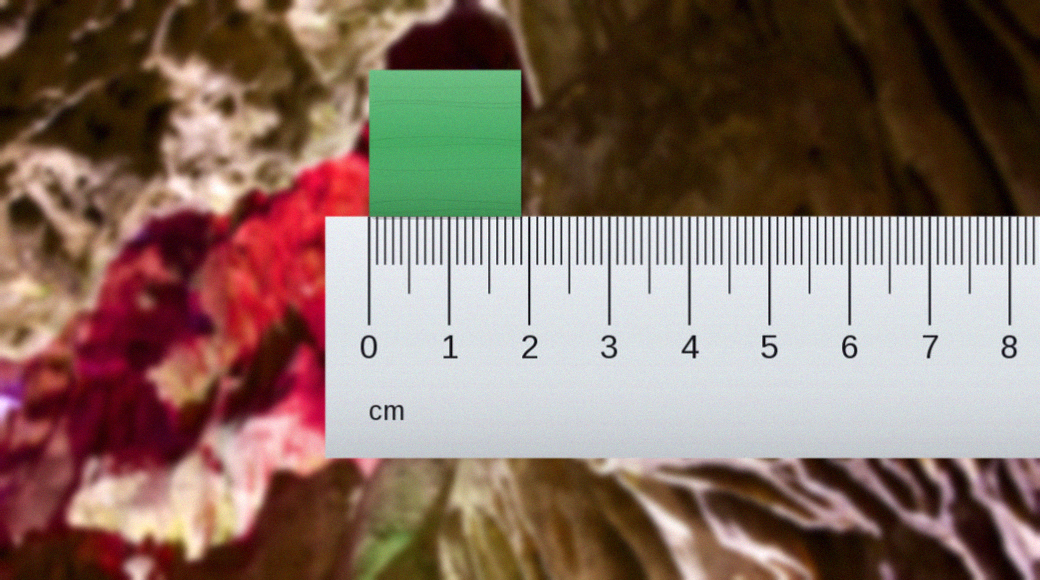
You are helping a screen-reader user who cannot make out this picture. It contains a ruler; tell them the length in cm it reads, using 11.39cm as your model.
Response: 1.9cm
